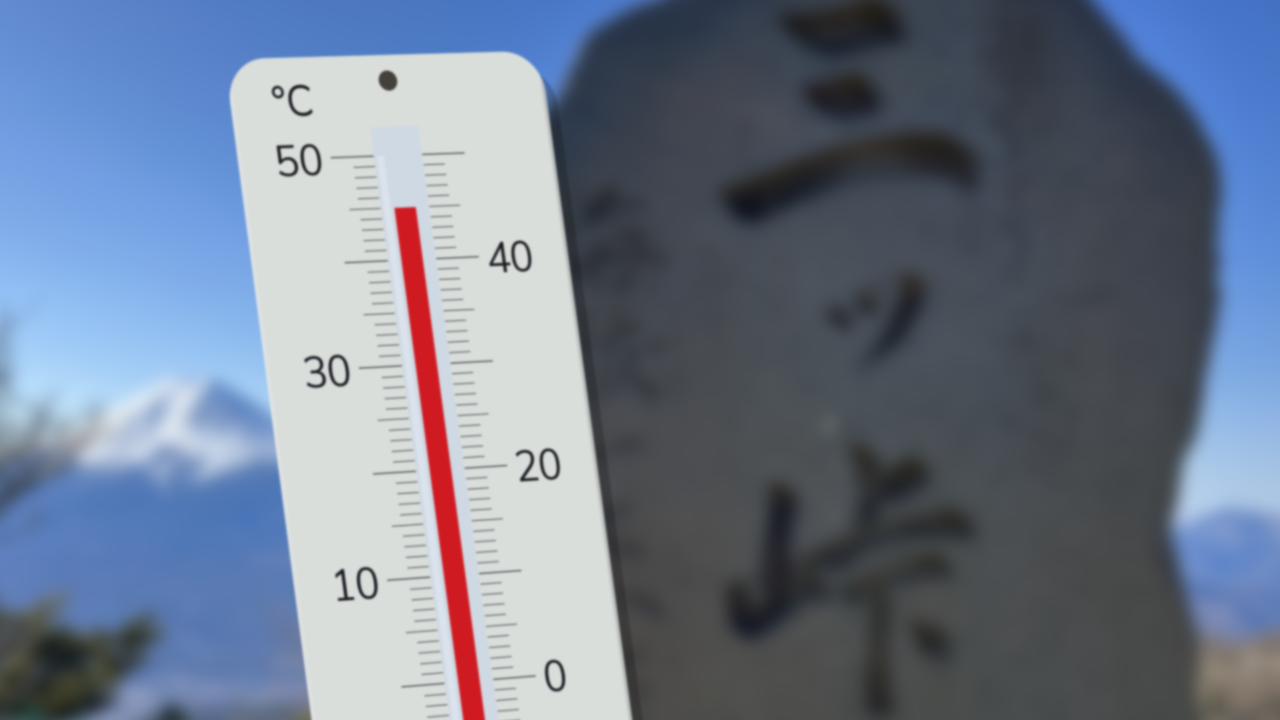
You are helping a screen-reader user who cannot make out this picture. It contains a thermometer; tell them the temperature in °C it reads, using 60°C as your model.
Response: 45°C
